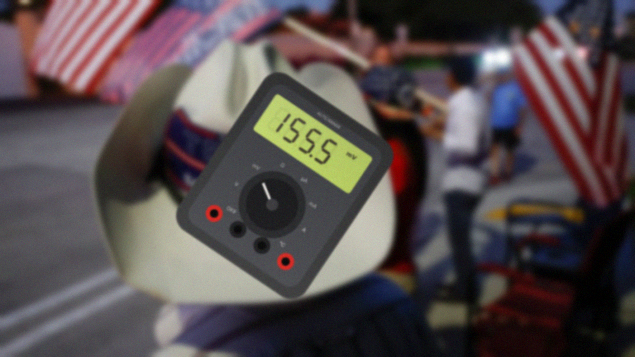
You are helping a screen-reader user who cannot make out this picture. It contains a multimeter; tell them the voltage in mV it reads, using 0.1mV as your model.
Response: 155.5mV
